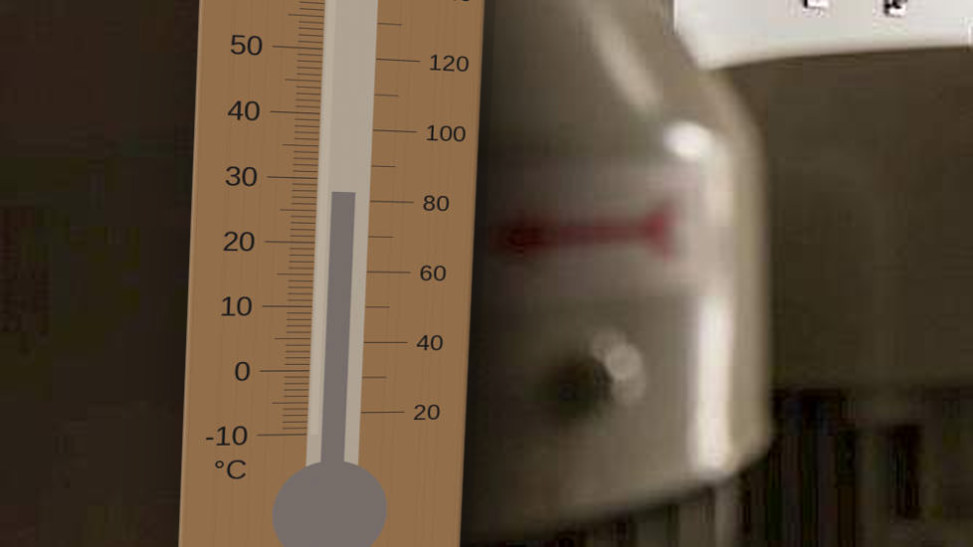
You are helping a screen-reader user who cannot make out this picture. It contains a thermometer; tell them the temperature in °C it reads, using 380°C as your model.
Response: 28°C
